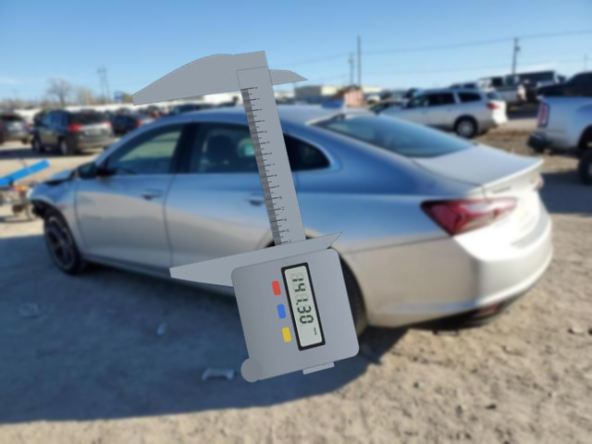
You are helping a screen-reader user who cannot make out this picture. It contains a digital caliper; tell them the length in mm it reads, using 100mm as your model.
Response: 141.30mm
